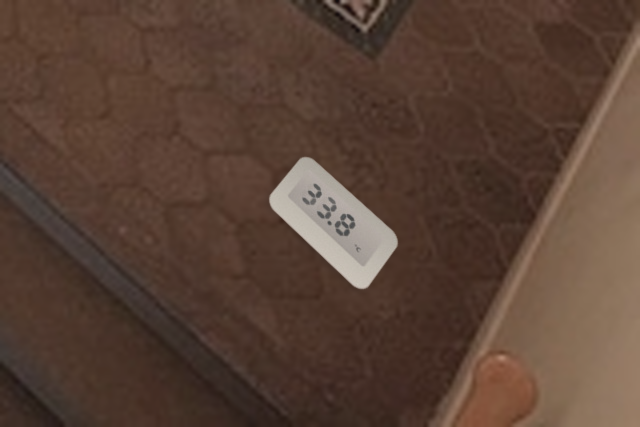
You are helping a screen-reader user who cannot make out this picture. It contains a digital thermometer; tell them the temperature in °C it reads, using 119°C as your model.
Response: 33.8°C
